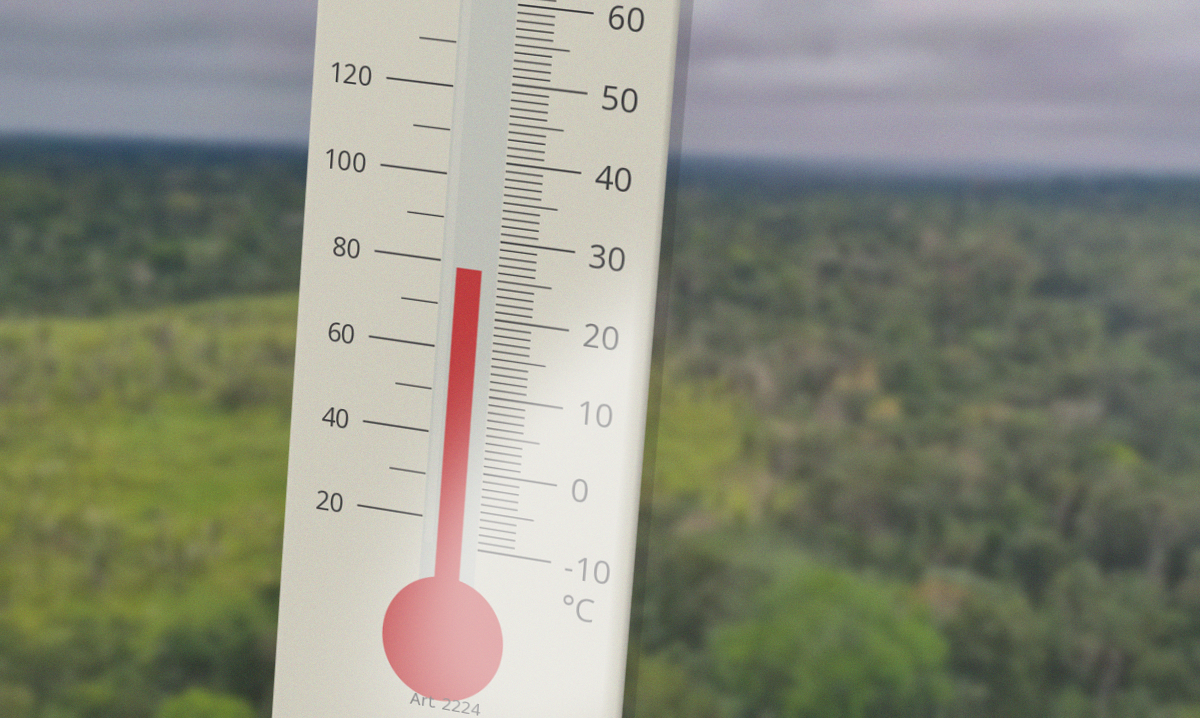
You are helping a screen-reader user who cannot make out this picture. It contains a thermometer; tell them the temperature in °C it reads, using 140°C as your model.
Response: 26°C
